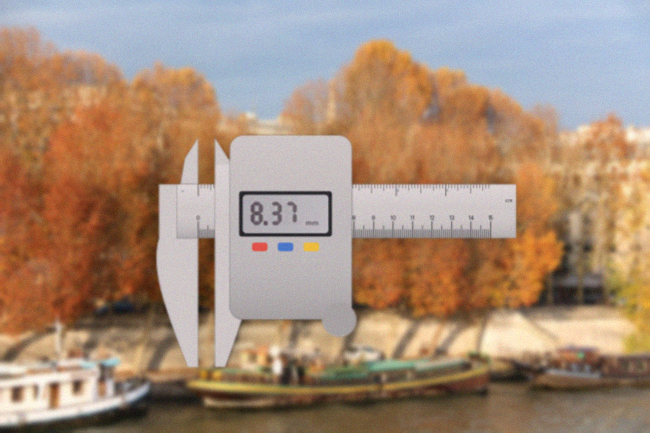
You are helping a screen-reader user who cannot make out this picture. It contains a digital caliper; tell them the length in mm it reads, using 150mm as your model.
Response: 8.37mm
